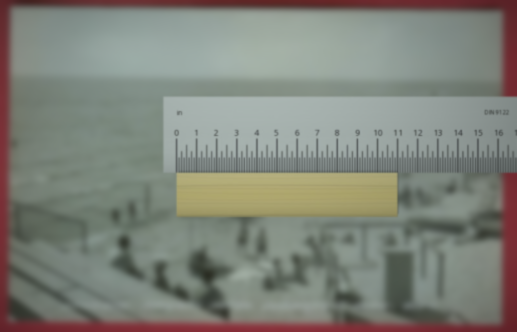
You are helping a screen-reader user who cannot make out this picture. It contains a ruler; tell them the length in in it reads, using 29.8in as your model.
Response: 11in
